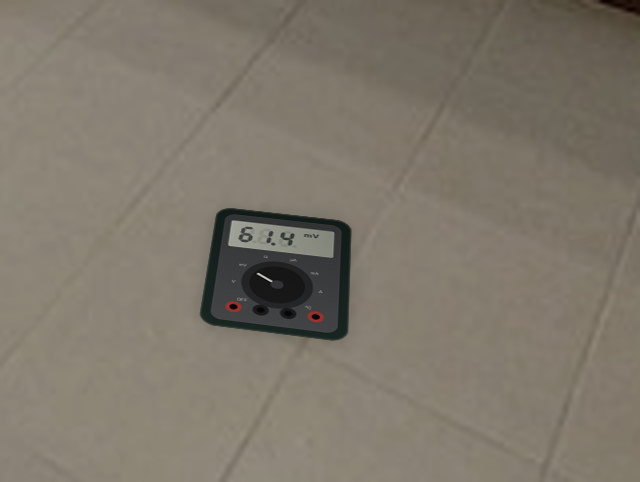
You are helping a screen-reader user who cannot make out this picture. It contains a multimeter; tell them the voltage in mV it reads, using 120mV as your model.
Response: 61.4mV
